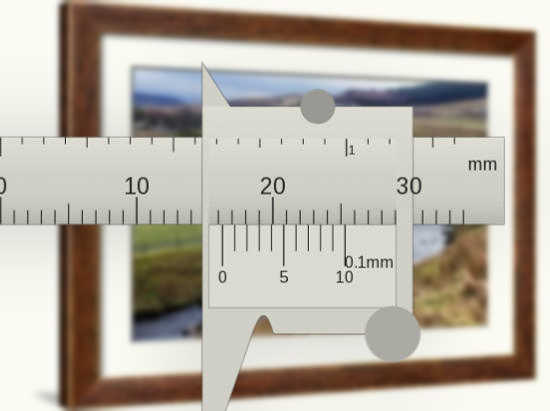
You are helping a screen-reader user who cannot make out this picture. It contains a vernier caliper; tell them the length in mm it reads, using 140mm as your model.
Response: 16.3mm
